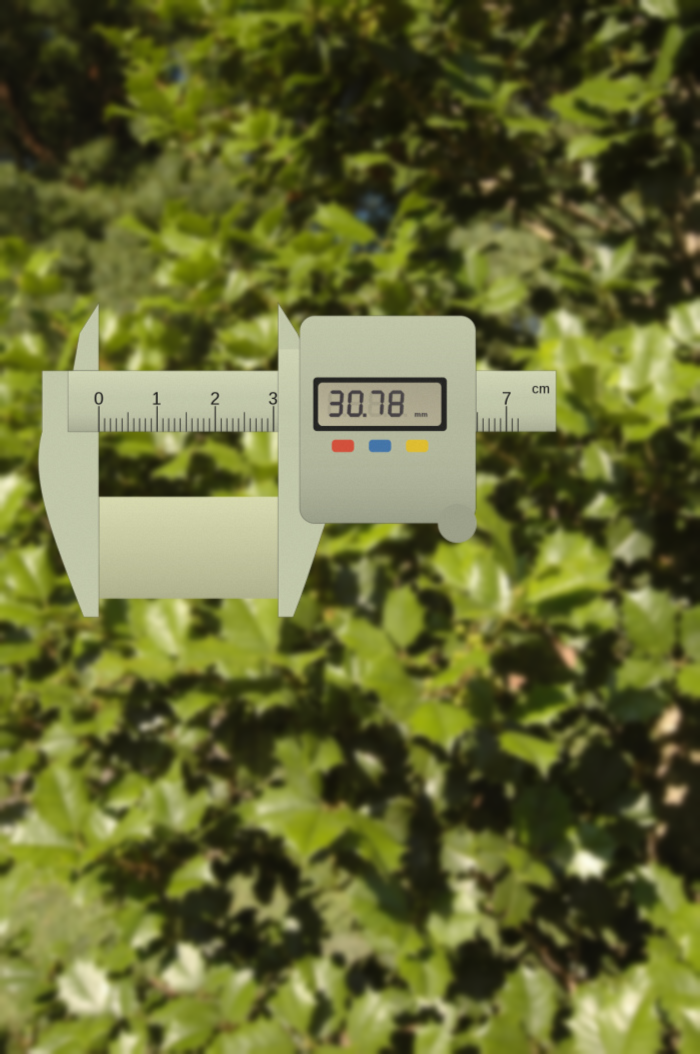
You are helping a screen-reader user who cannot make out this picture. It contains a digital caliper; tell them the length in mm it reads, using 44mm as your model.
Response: 30.78mm
